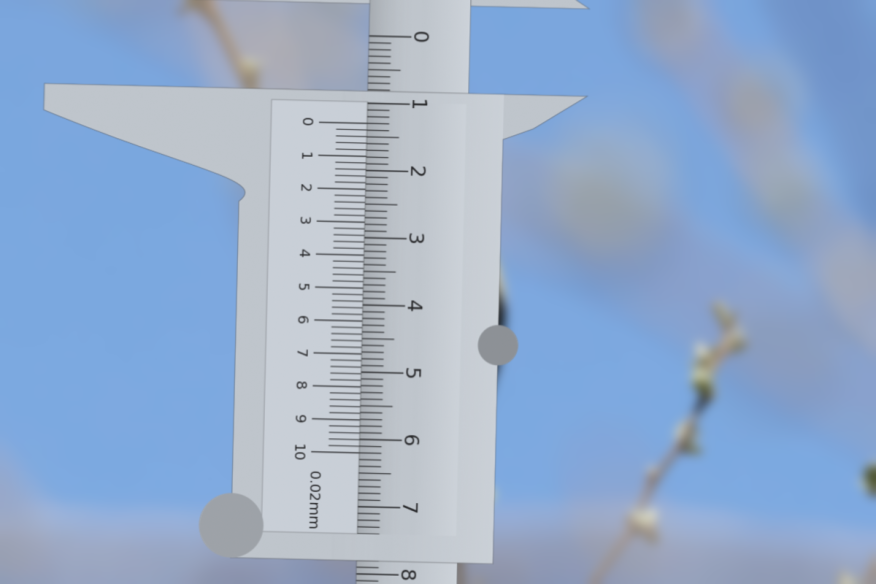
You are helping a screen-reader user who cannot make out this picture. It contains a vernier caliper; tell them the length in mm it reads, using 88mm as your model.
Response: 13.0mm
